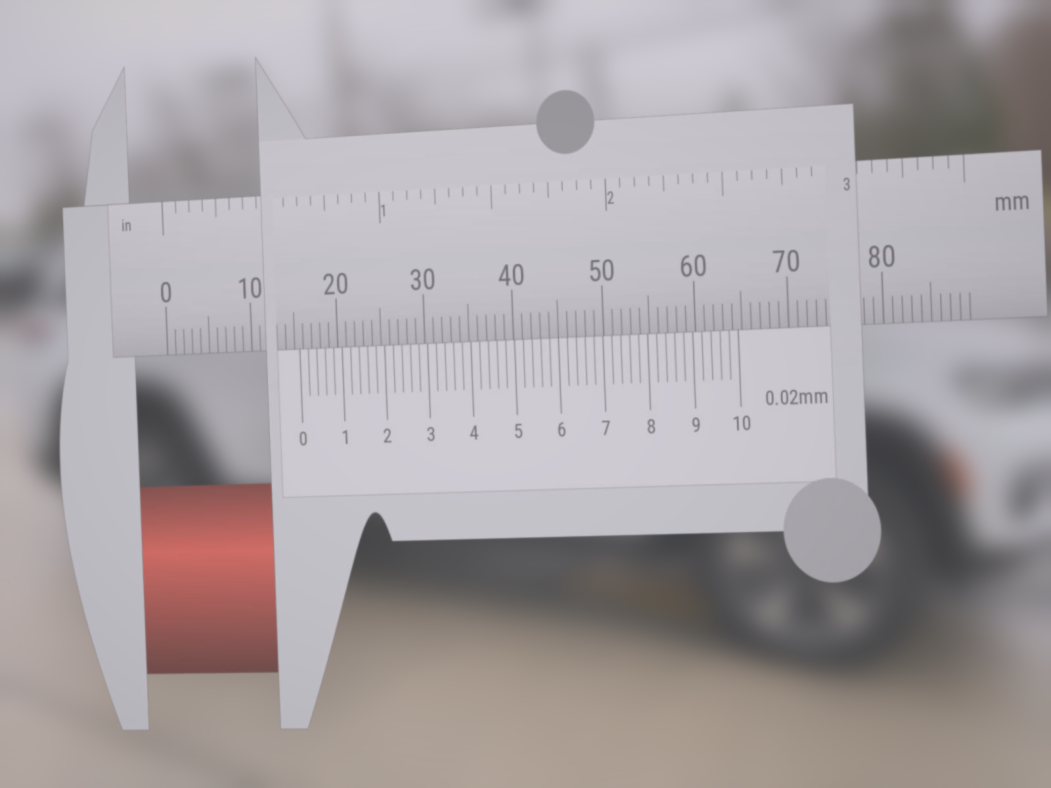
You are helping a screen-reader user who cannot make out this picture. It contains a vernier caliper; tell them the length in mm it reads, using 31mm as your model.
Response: 15.6mm
